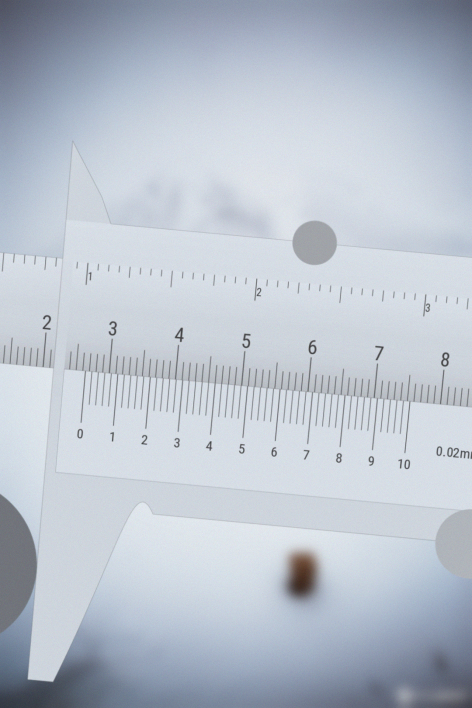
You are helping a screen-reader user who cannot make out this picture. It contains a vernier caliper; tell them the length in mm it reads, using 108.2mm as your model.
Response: 26.4mm
